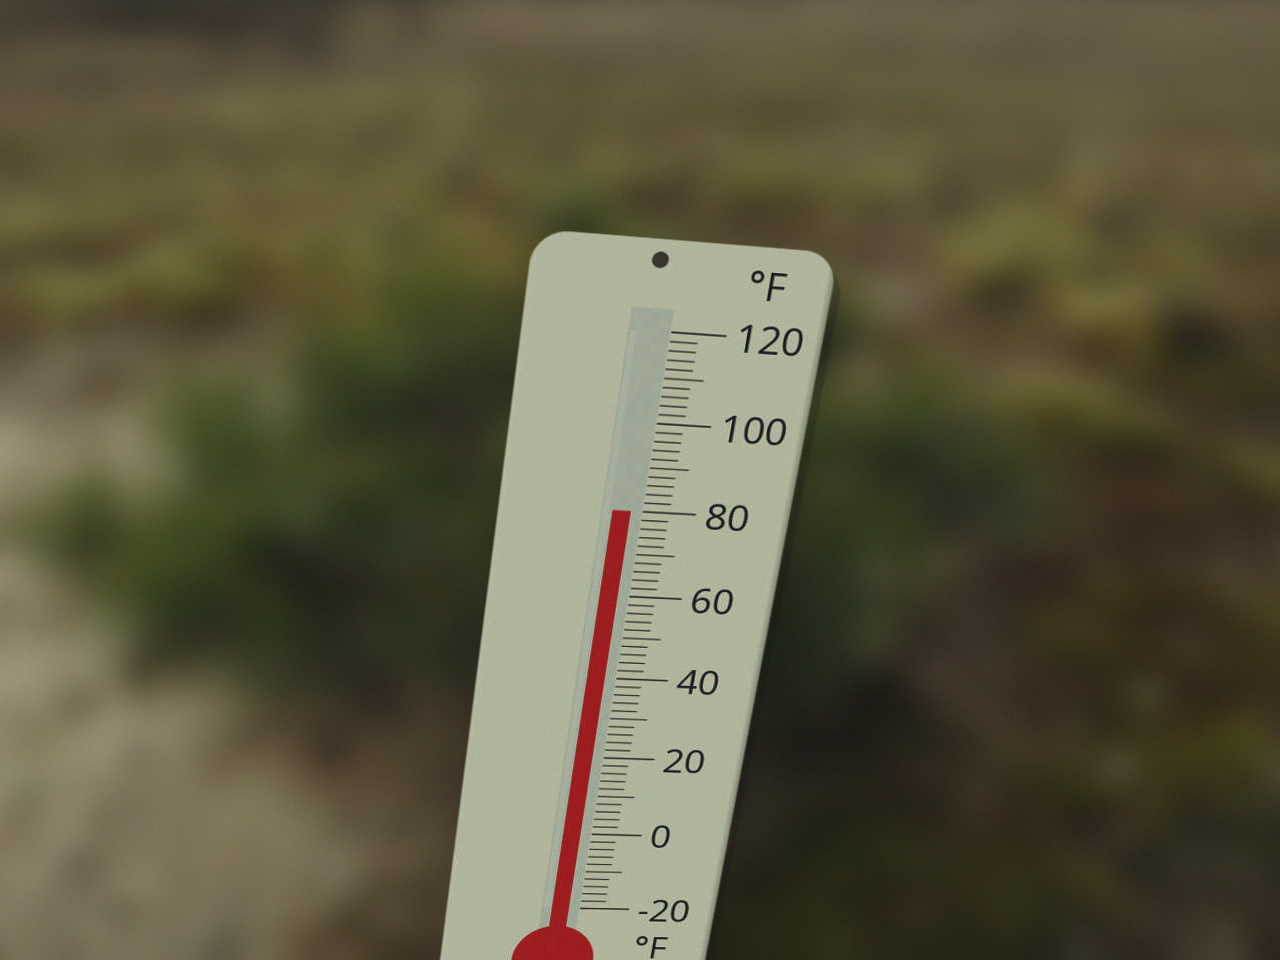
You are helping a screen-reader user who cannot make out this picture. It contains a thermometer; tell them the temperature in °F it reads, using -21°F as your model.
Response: 80°F
